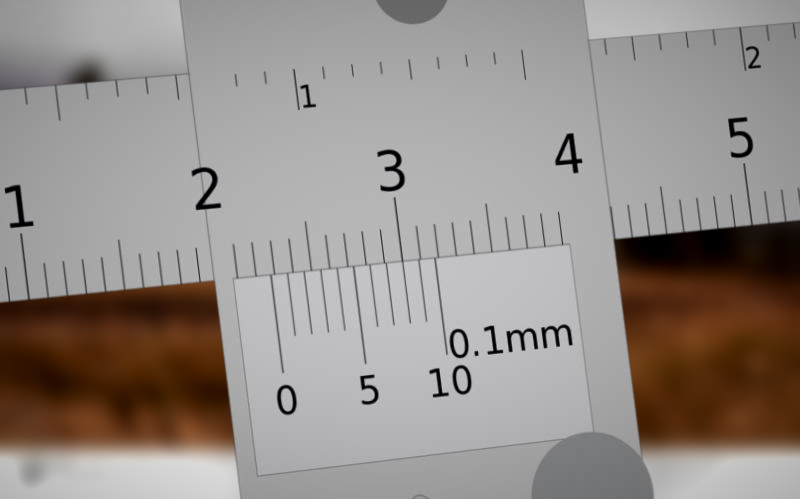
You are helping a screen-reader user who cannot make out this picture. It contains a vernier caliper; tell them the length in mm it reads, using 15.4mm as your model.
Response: 22.8mm
